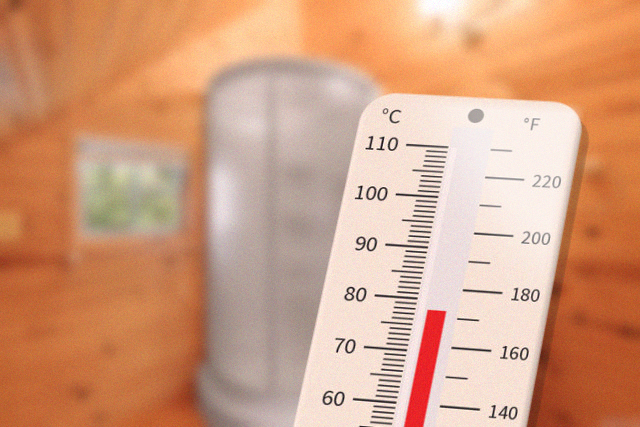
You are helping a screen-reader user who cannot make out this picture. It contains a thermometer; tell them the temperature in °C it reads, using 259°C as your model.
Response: 78°C
